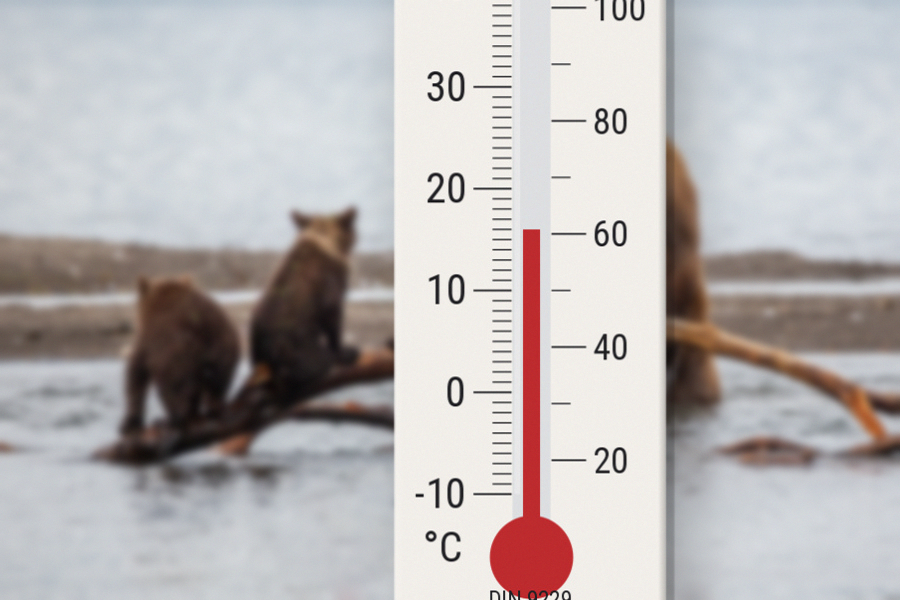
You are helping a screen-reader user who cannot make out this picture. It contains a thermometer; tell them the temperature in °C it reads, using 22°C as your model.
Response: 16°C
